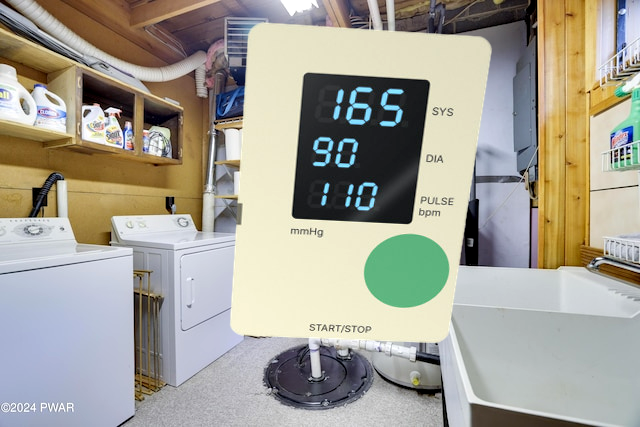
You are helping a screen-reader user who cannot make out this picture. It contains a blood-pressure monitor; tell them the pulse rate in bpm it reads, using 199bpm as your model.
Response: 110bpm
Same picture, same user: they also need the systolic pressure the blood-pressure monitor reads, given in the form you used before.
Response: 165mmHg
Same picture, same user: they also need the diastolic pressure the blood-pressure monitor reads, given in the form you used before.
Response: 90mmHg
